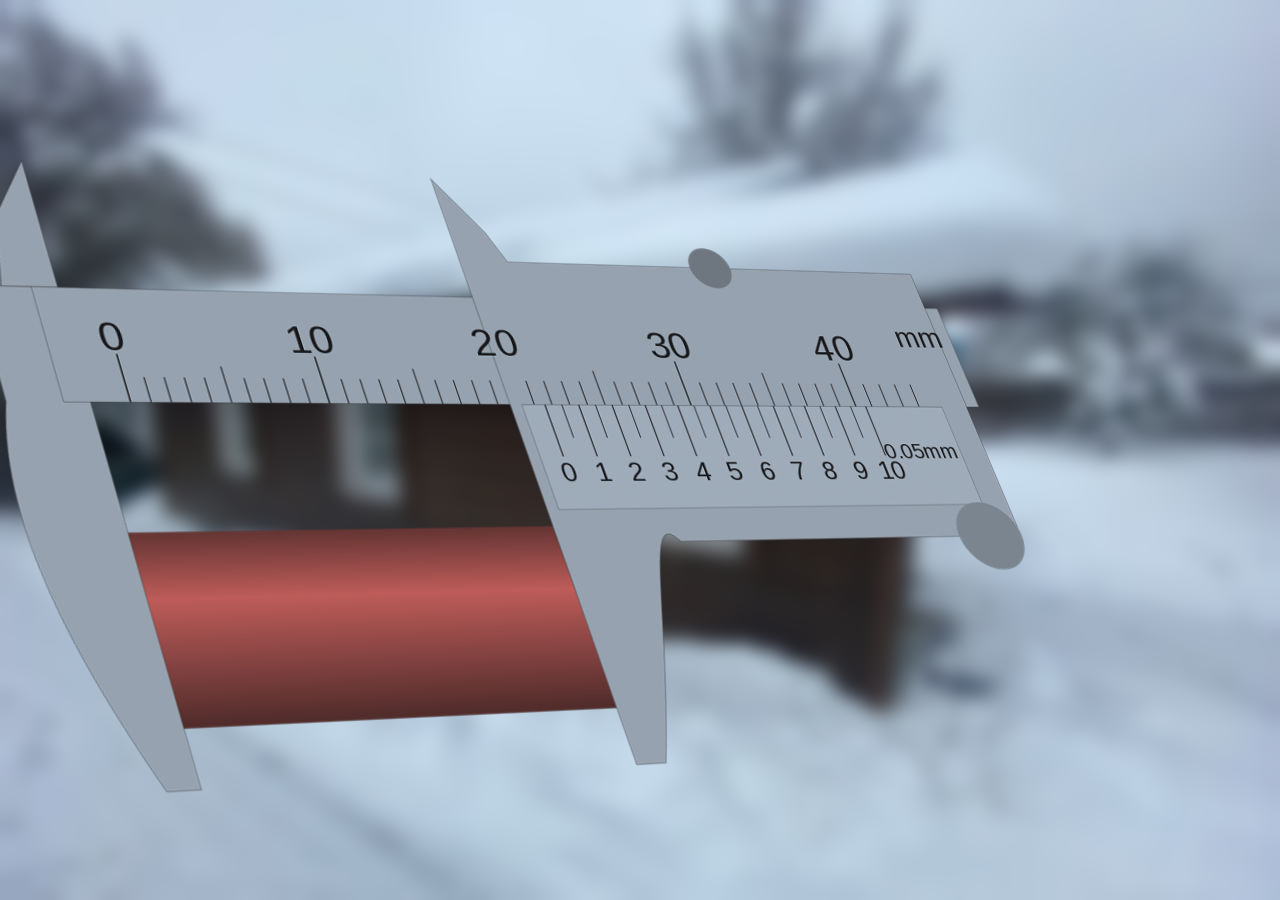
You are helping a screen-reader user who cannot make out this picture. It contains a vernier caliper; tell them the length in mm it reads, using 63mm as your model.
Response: 21.6mm
